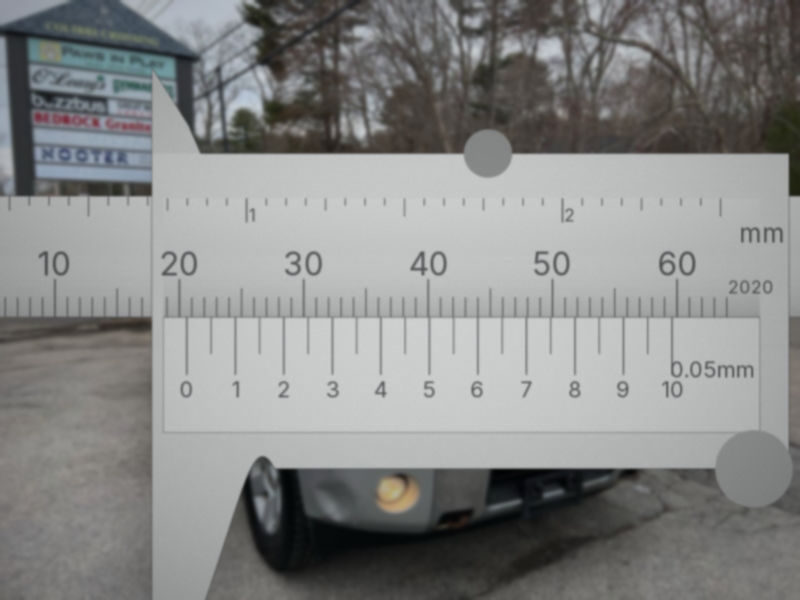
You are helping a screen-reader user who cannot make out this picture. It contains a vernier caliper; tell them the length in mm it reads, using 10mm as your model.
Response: 20.6mm
